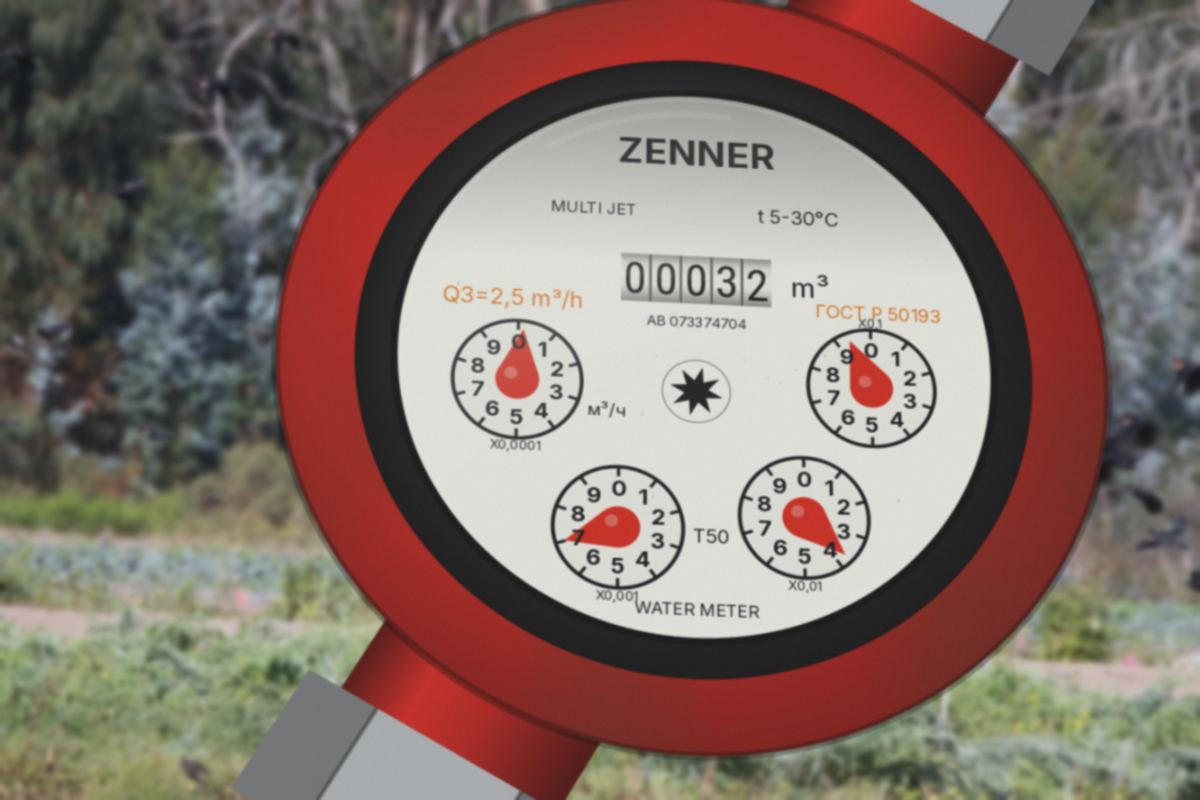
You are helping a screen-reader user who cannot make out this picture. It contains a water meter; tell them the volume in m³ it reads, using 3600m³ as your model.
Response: 31.9370m³
